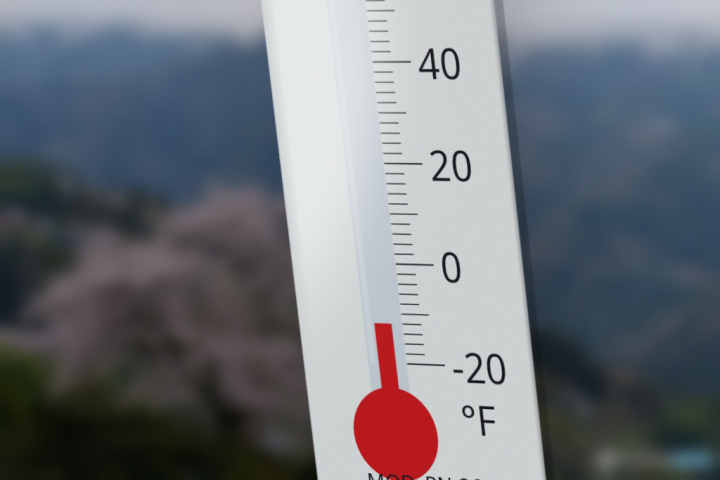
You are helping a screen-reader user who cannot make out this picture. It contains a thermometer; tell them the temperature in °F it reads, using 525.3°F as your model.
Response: -12°F
